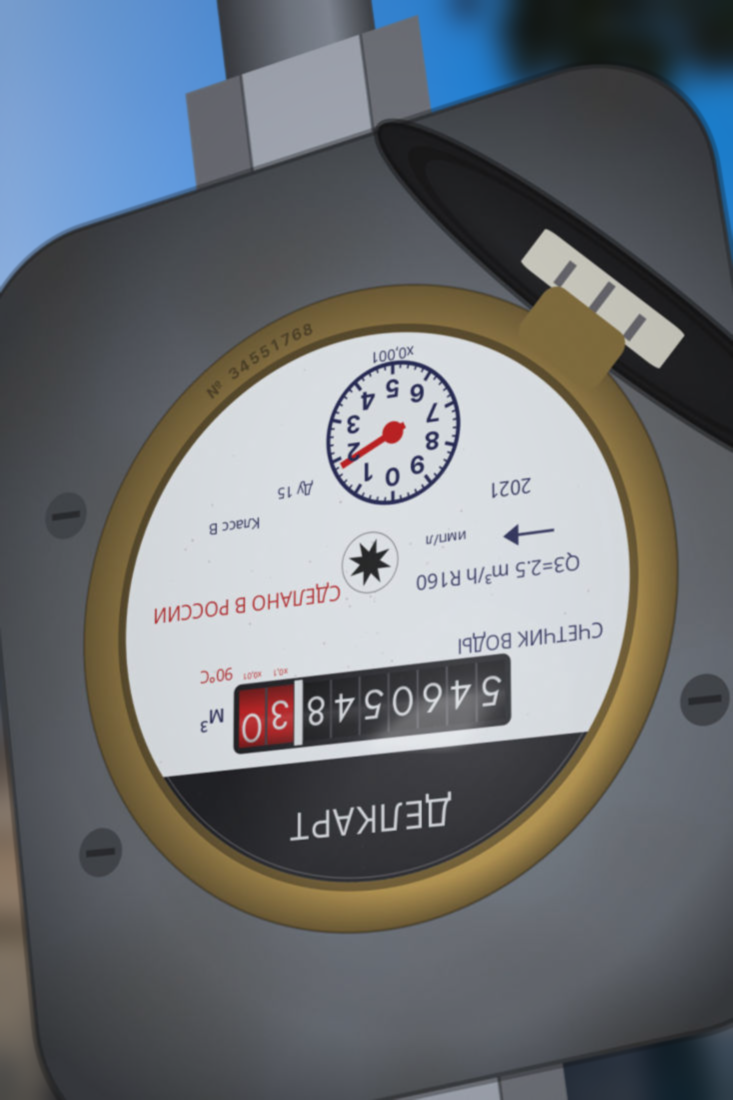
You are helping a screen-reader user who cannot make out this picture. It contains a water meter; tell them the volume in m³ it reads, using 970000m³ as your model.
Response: 5460548.301m³
